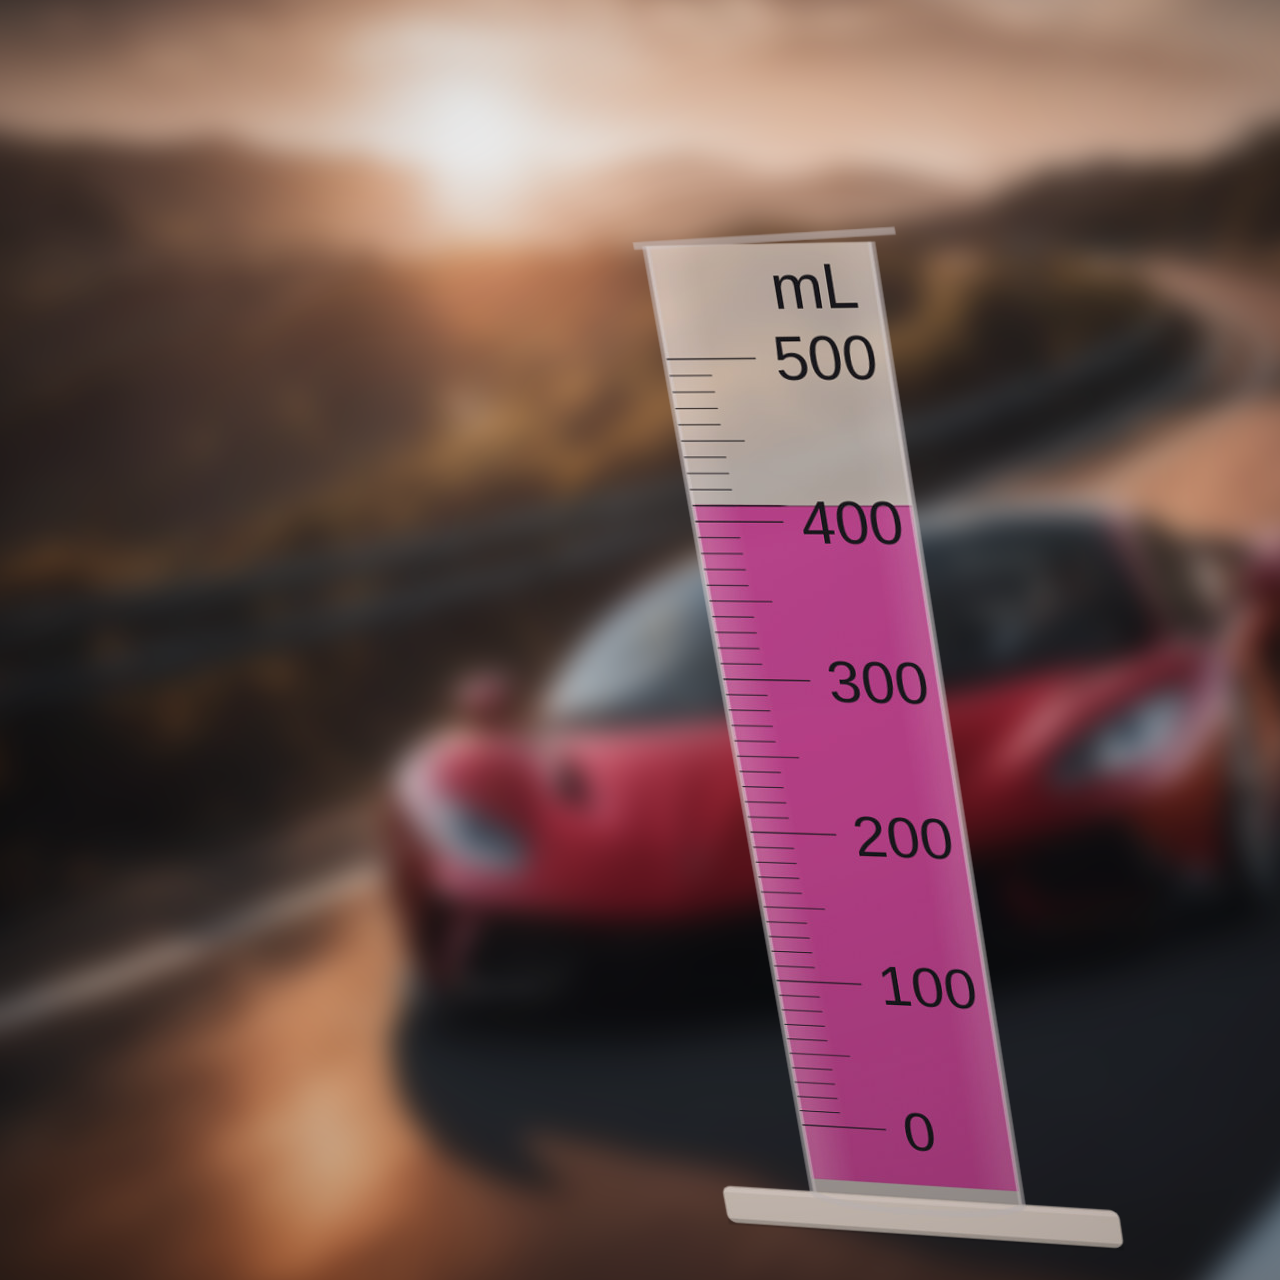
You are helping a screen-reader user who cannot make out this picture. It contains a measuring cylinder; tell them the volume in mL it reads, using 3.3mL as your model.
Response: 410mL
